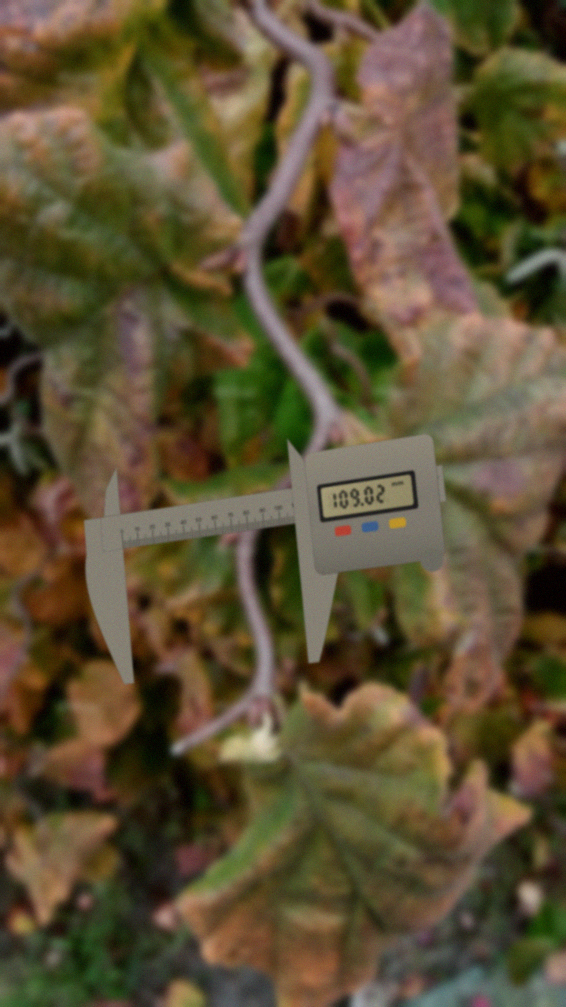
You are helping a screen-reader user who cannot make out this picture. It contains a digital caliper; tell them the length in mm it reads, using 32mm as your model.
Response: 109.02mm
